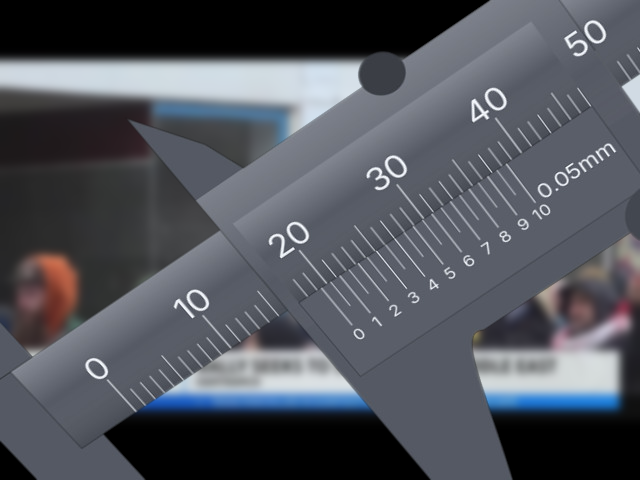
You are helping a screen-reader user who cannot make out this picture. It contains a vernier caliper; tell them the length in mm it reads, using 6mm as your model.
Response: 19.4mm
